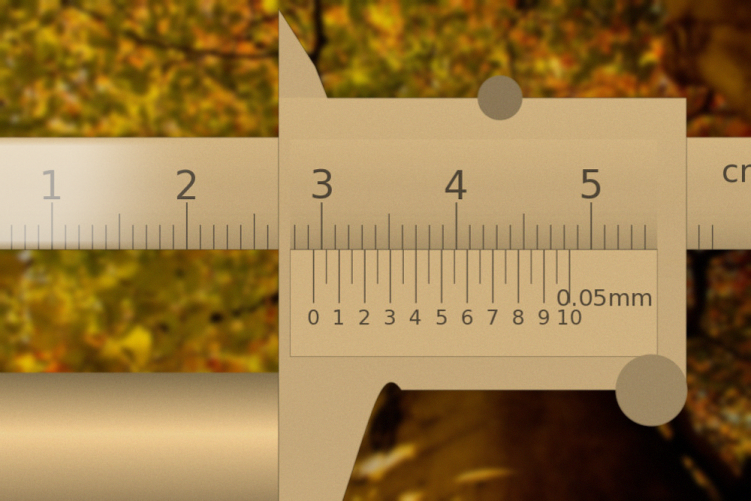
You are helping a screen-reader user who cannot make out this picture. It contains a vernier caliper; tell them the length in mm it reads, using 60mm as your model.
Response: 29.4mm
